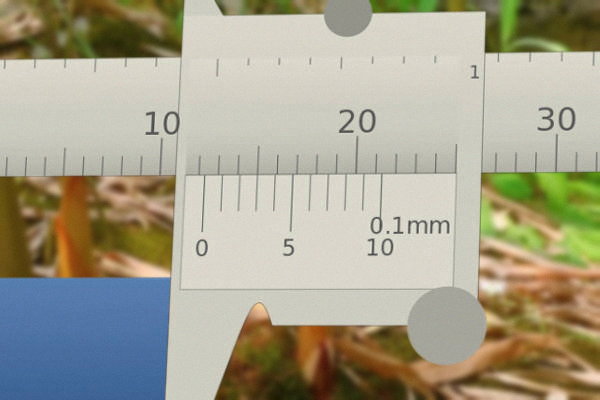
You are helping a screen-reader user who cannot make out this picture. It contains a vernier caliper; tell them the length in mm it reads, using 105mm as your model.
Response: 12.3mm
